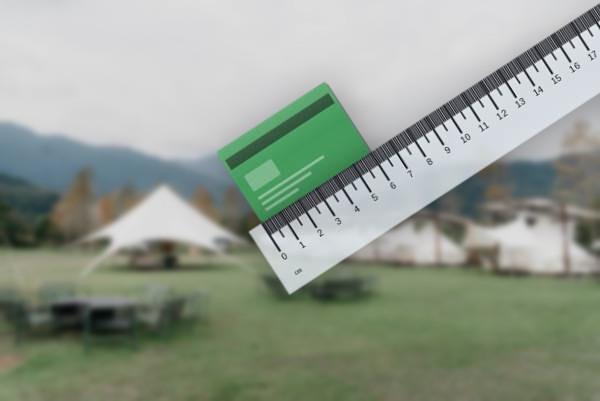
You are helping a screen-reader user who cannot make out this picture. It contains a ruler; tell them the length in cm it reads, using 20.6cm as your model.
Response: 6cm
